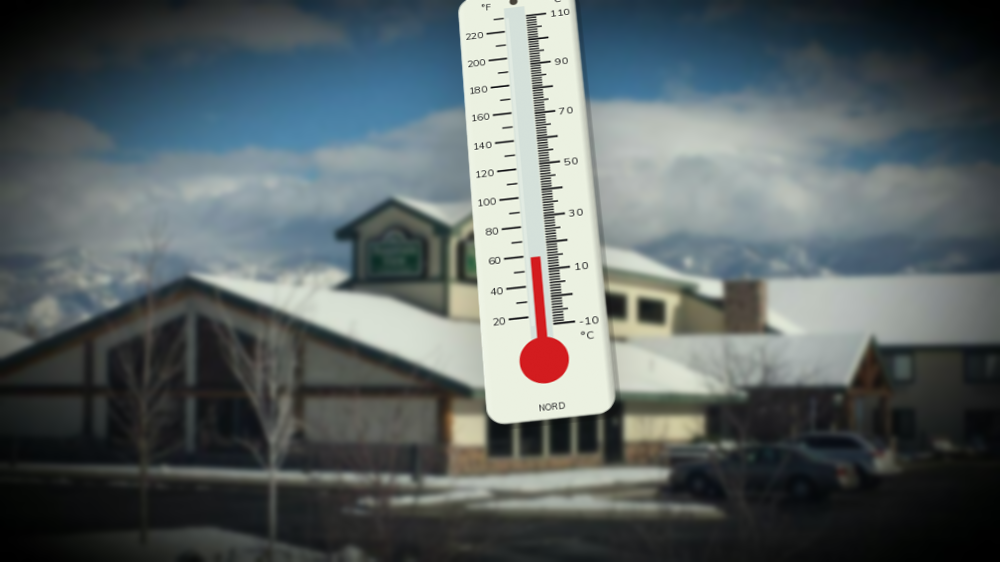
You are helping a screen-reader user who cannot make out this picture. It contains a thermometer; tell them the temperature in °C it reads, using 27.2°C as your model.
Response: 15°C
